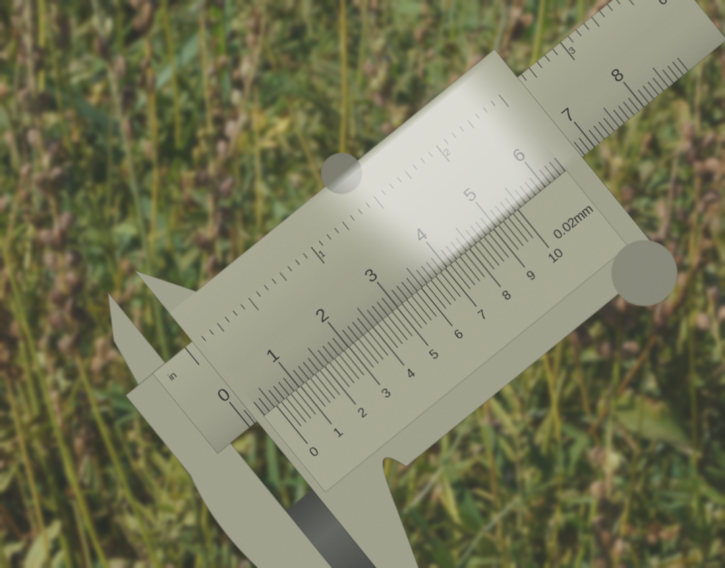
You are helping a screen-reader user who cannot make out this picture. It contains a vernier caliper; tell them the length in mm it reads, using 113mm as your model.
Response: 5.4mm
